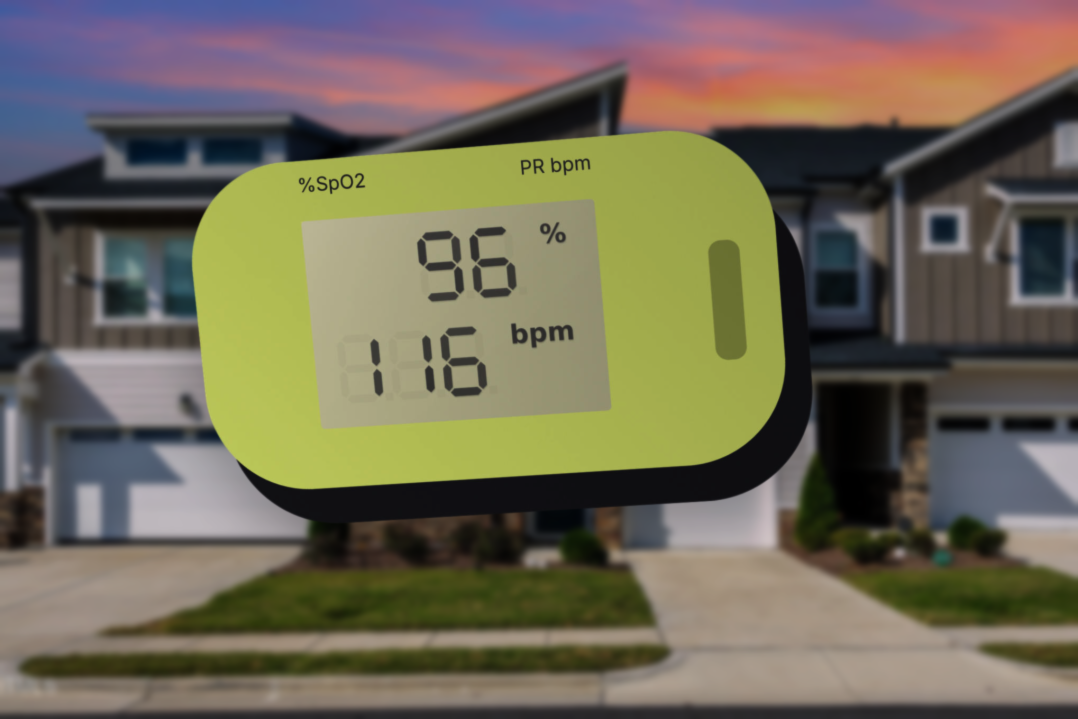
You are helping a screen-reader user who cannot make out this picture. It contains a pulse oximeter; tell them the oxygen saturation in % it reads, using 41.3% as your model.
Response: 96%
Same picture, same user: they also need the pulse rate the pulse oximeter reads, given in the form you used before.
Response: 116bpm
